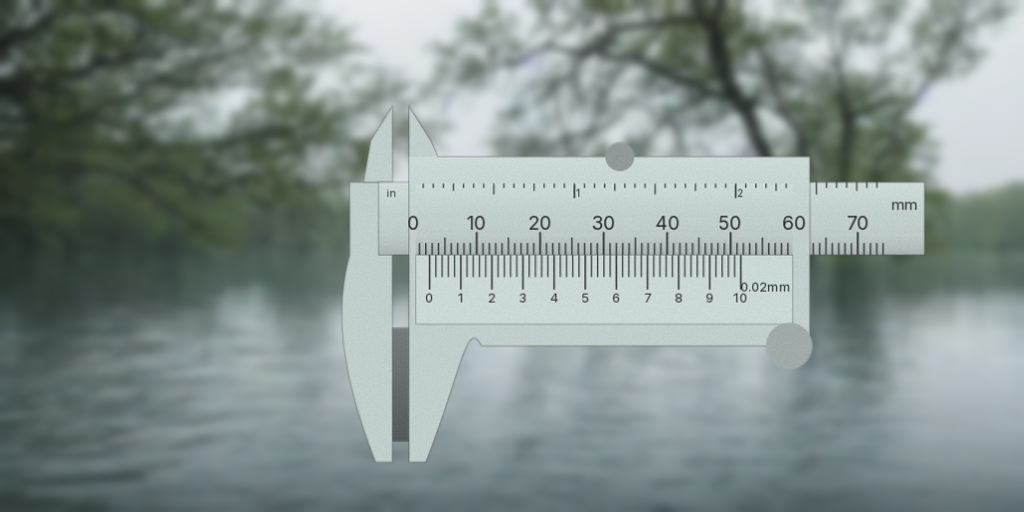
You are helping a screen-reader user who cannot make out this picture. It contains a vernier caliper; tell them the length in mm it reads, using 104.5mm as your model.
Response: 2.6mm
